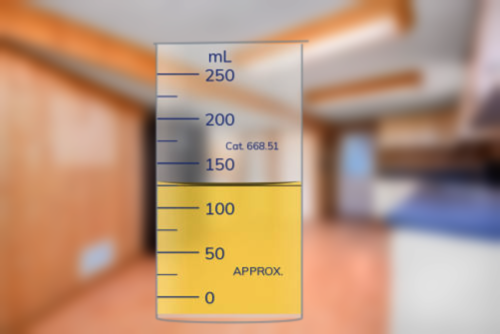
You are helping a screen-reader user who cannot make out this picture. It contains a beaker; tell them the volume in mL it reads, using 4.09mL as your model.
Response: 125mL
